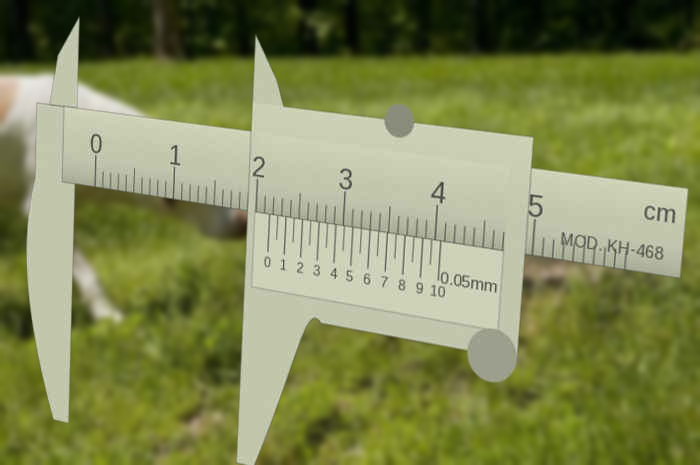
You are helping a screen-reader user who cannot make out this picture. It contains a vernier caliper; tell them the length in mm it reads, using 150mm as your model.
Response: 21.6mm
